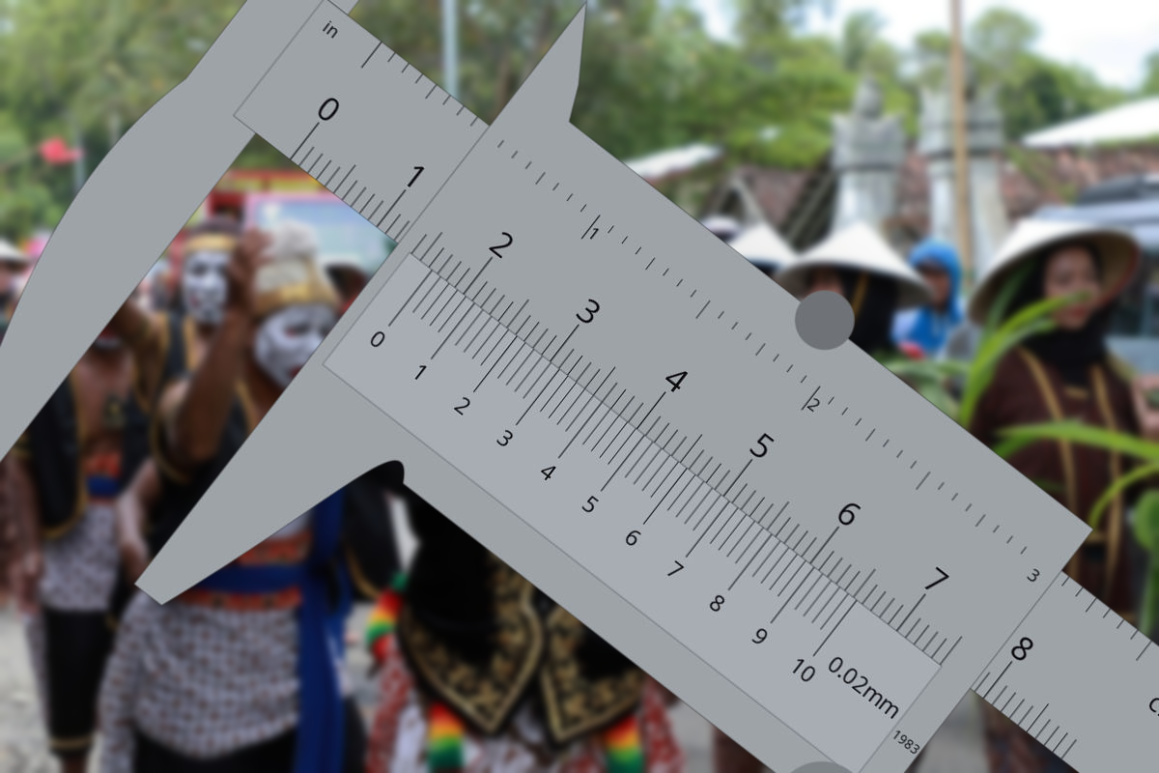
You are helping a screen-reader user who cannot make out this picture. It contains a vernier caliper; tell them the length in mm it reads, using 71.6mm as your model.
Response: 16.4mm
